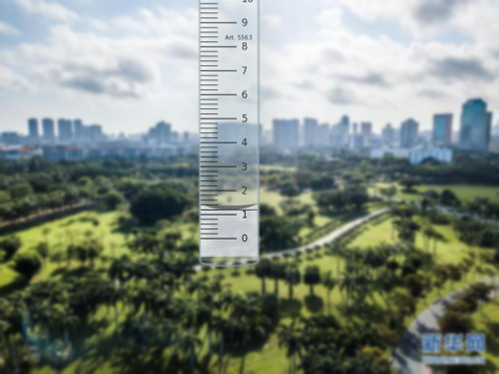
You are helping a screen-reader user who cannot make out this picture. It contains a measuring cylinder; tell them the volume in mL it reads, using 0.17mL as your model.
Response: 1.2mL
